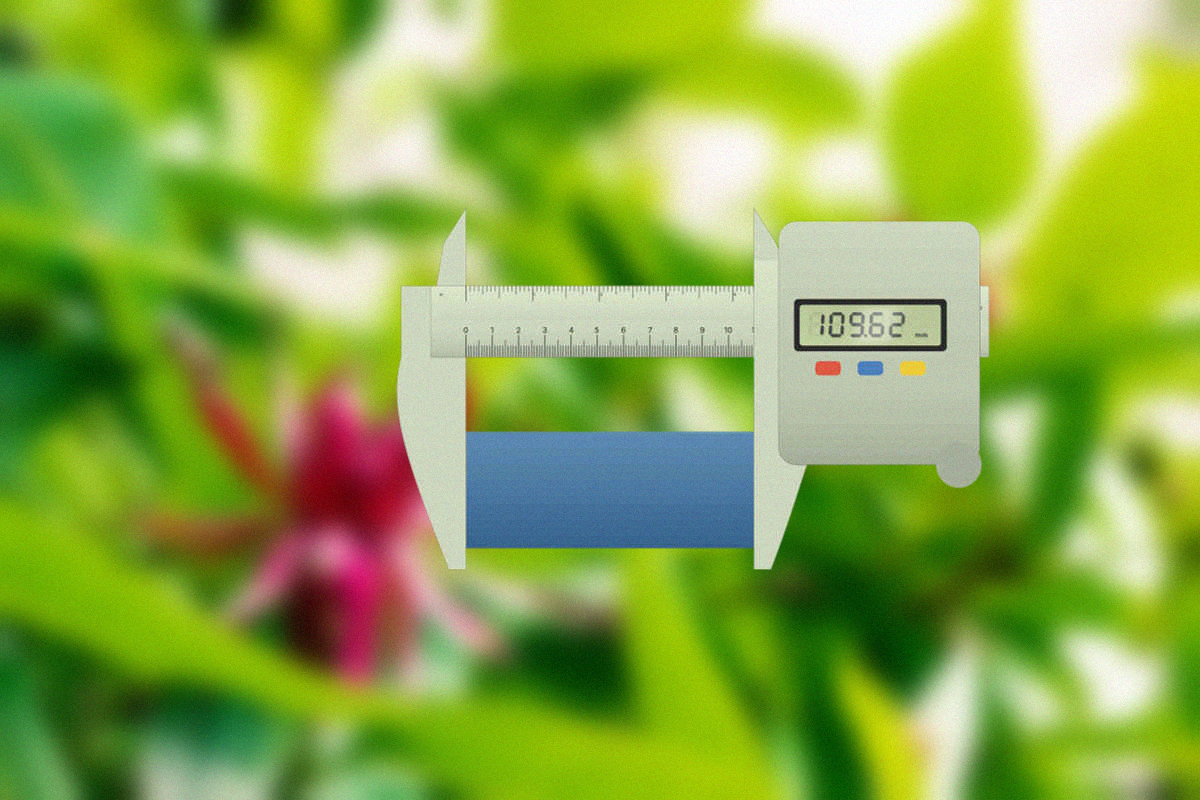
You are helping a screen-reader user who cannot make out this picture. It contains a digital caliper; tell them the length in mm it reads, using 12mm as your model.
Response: 109.62mm
